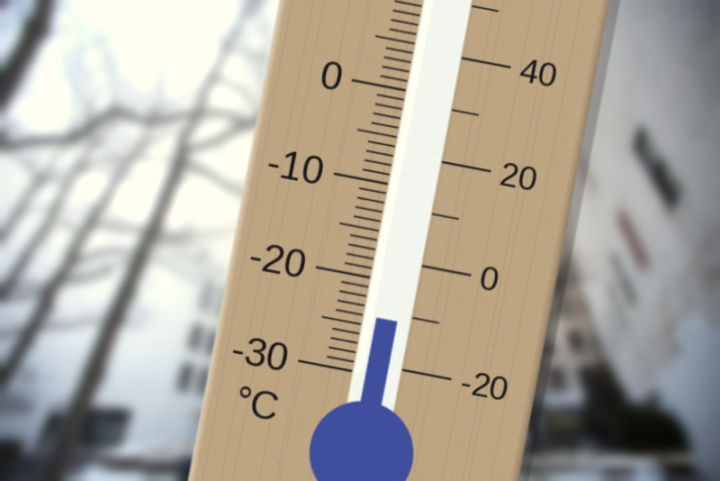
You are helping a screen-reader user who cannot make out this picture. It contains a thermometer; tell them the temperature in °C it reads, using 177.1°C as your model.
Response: -24°C
